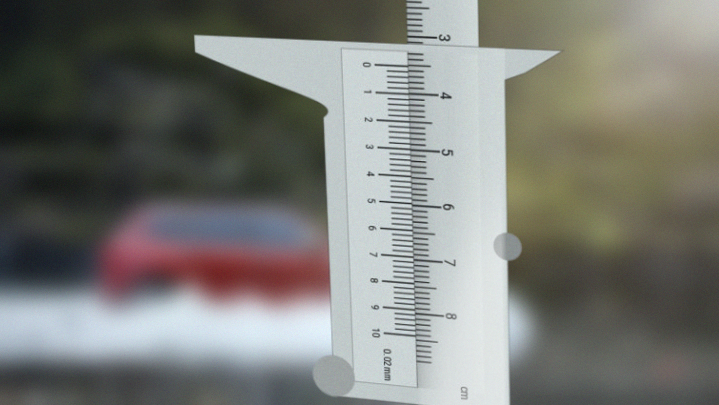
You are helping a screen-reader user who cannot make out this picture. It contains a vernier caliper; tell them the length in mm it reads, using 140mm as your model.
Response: 35.2mm
